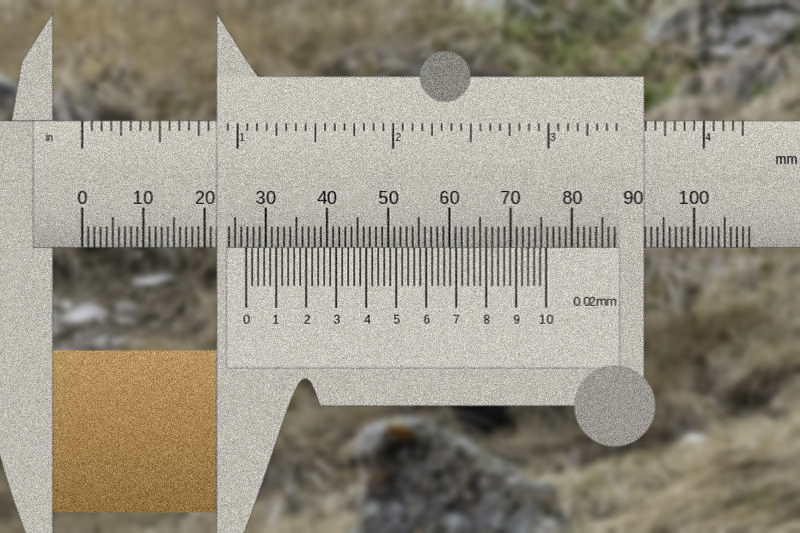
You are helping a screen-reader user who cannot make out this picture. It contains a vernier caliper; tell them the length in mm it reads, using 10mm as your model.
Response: 26.8mm
